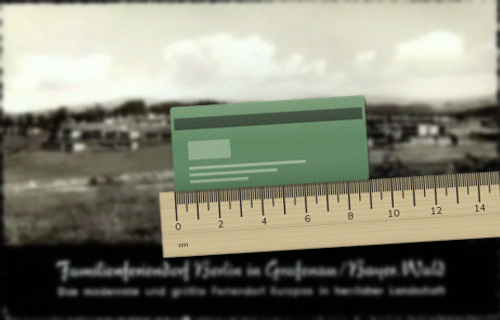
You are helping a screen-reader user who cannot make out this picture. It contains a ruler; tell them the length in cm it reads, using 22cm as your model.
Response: 9cm
